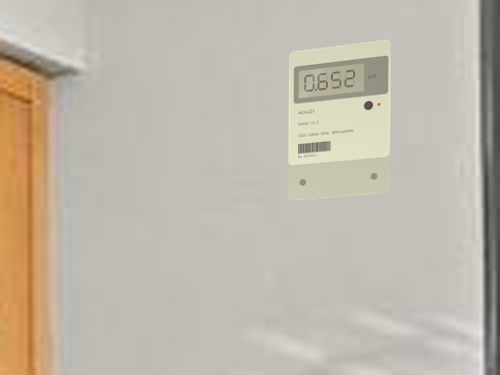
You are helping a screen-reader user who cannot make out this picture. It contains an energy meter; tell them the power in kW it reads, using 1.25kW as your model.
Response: 0.652kW
